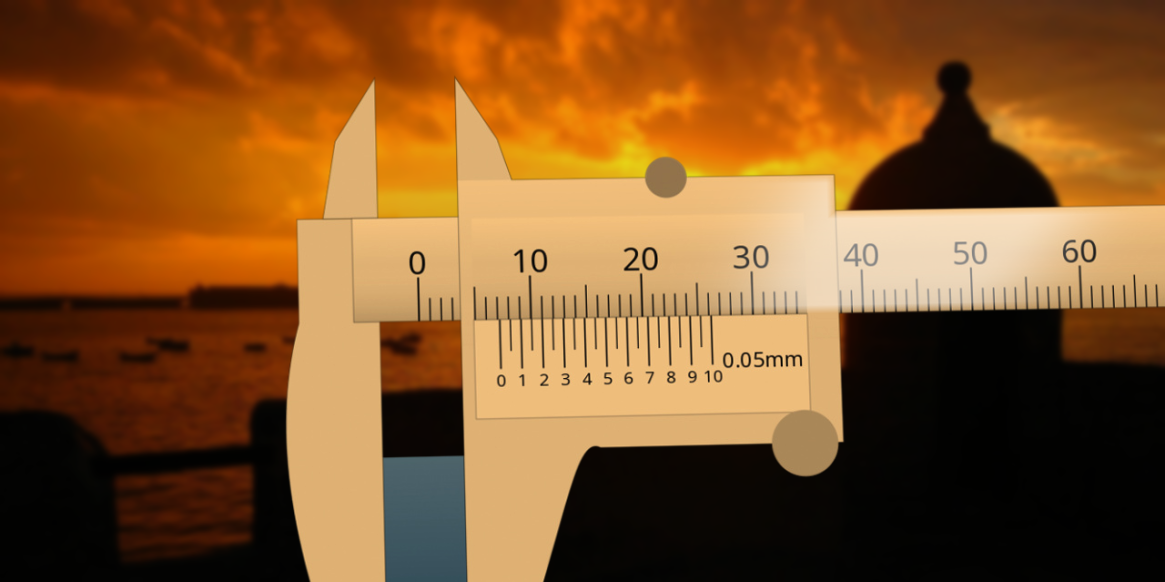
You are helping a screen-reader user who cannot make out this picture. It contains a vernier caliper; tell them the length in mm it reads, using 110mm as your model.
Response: 7.2mm
